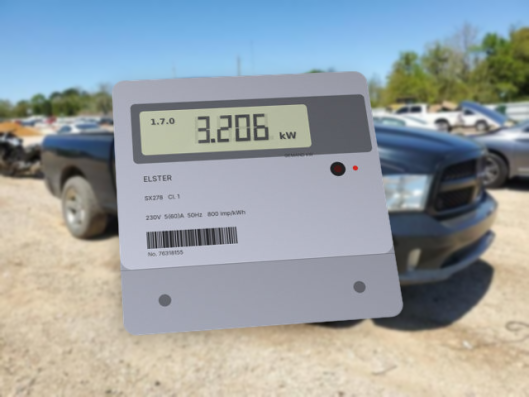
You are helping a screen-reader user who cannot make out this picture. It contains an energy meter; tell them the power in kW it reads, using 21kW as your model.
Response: 3.206kW
